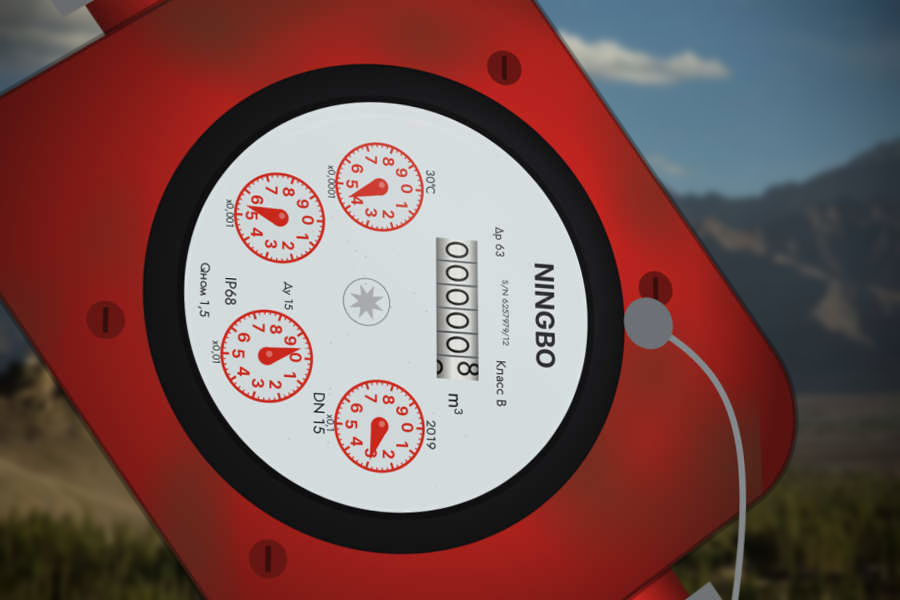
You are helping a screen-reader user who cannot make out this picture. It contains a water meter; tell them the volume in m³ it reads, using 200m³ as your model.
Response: 8.2954m³
